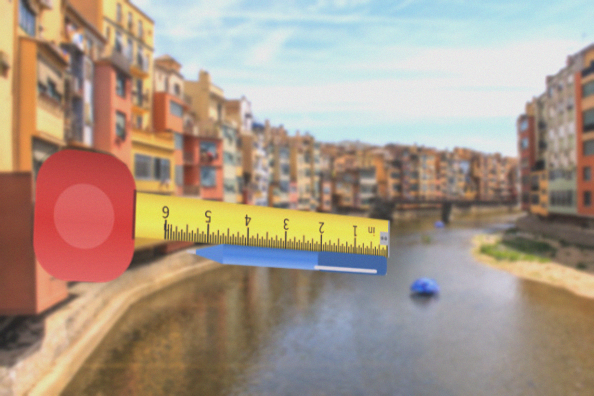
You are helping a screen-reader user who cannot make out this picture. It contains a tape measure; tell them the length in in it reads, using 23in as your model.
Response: 5.5in
